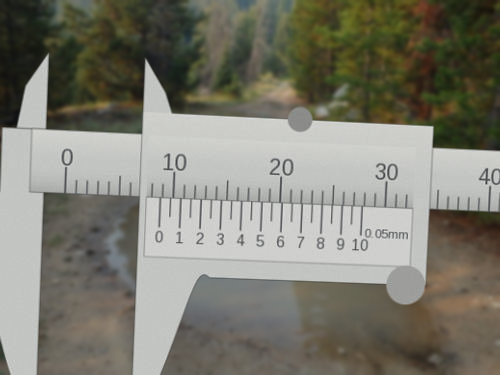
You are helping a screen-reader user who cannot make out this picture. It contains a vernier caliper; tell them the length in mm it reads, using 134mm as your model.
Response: 8.8mm
